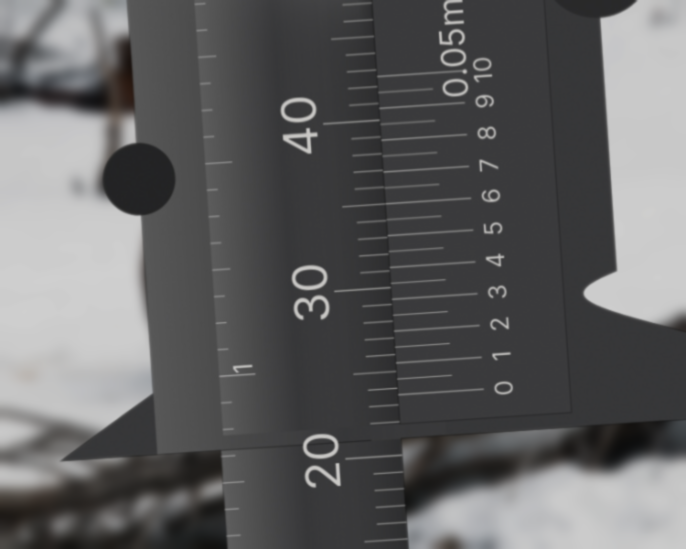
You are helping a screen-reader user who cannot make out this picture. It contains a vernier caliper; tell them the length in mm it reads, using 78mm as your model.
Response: 23.6mm
